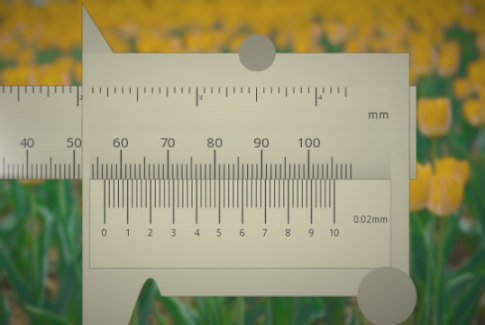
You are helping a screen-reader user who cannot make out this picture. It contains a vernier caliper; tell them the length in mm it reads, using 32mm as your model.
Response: 56.5mm
